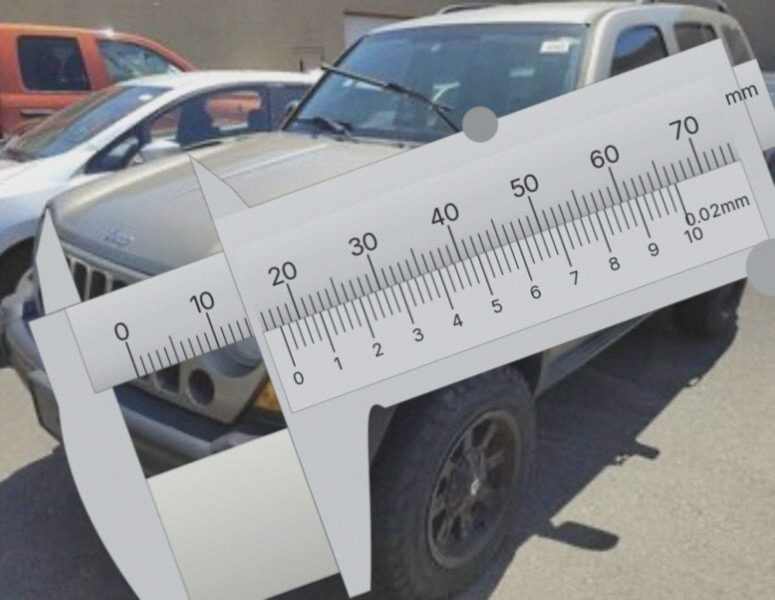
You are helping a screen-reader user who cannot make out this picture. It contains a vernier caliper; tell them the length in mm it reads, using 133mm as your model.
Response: 17.6mm
